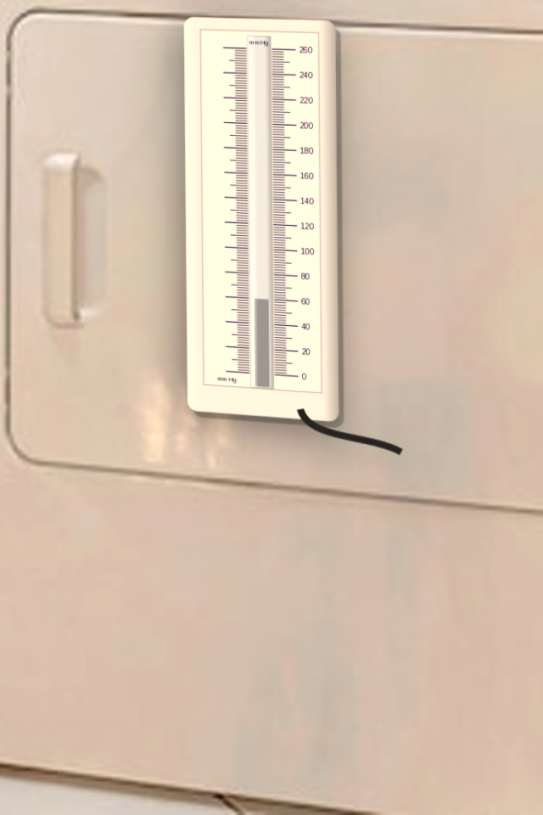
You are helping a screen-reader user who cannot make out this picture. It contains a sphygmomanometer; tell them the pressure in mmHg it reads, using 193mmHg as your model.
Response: 60mmHg
